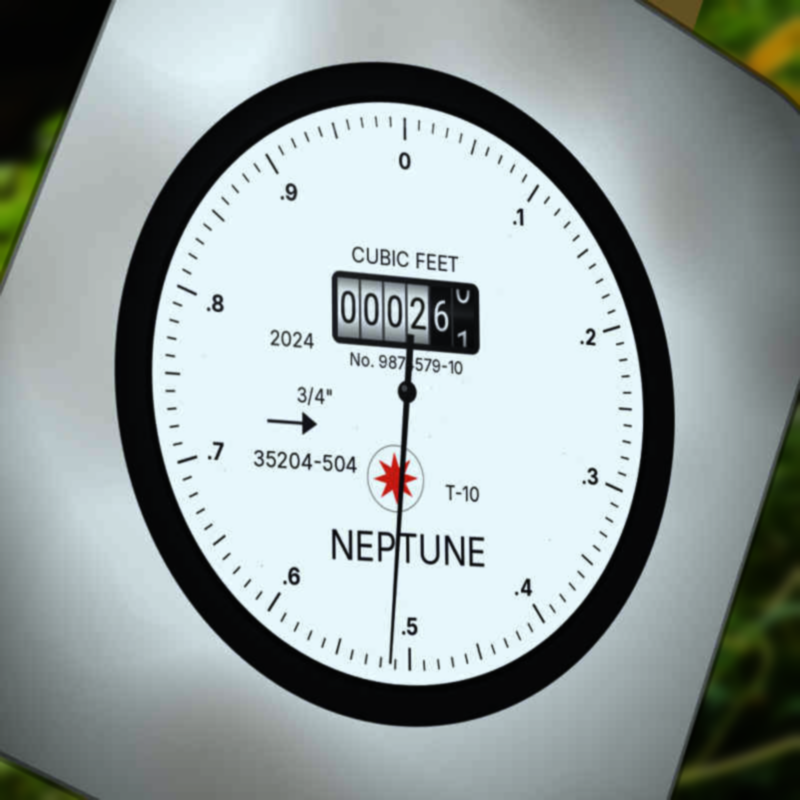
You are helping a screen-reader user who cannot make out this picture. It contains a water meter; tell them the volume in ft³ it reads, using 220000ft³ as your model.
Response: 260.51ft³
